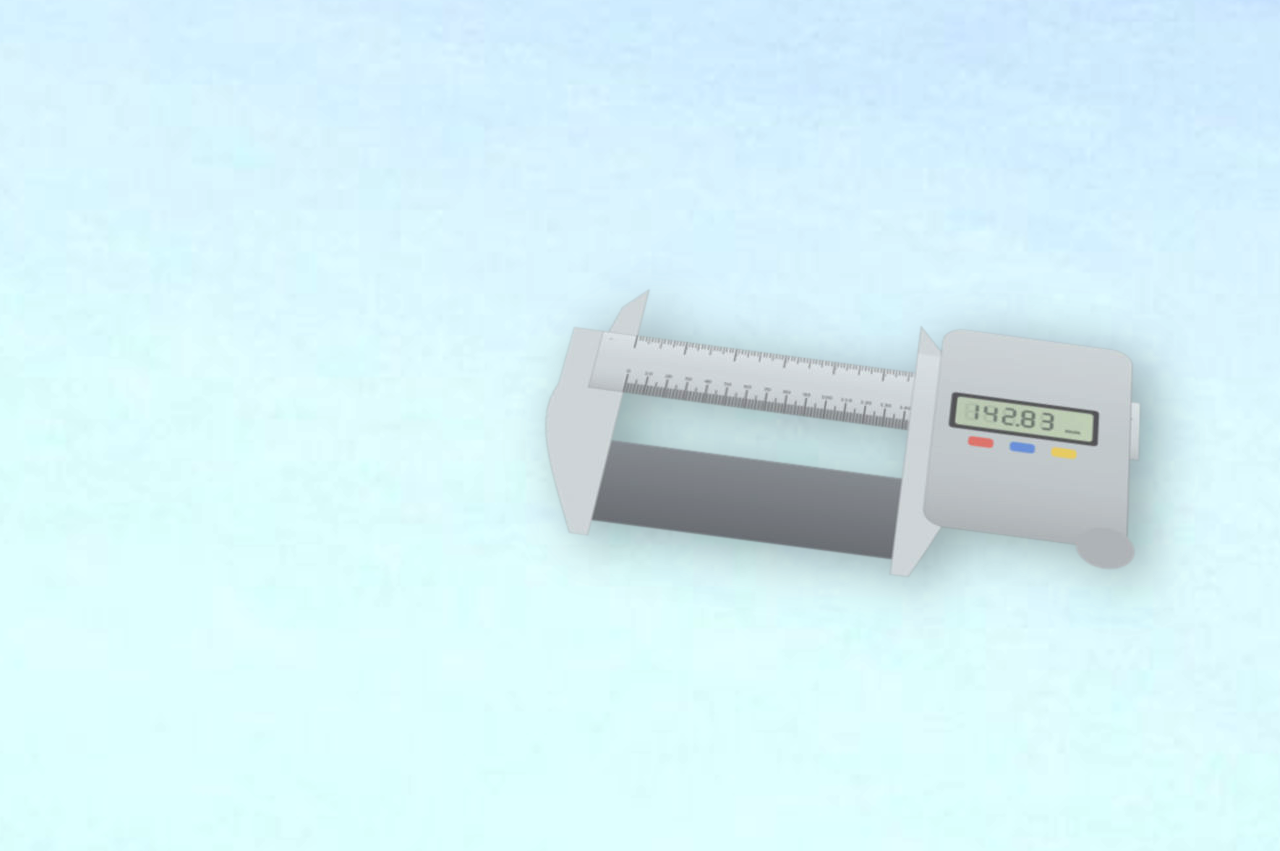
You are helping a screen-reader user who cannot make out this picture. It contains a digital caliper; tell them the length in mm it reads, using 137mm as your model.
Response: 142.83mm
